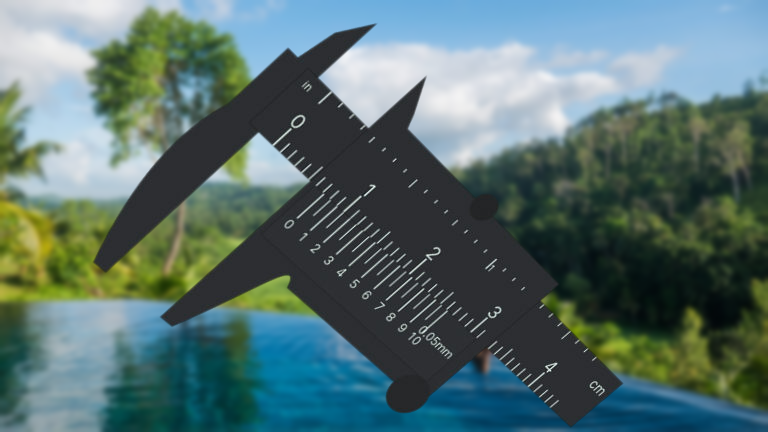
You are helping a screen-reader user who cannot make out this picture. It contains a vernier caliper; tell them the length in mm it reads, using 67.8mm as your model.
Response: 7.2mm
